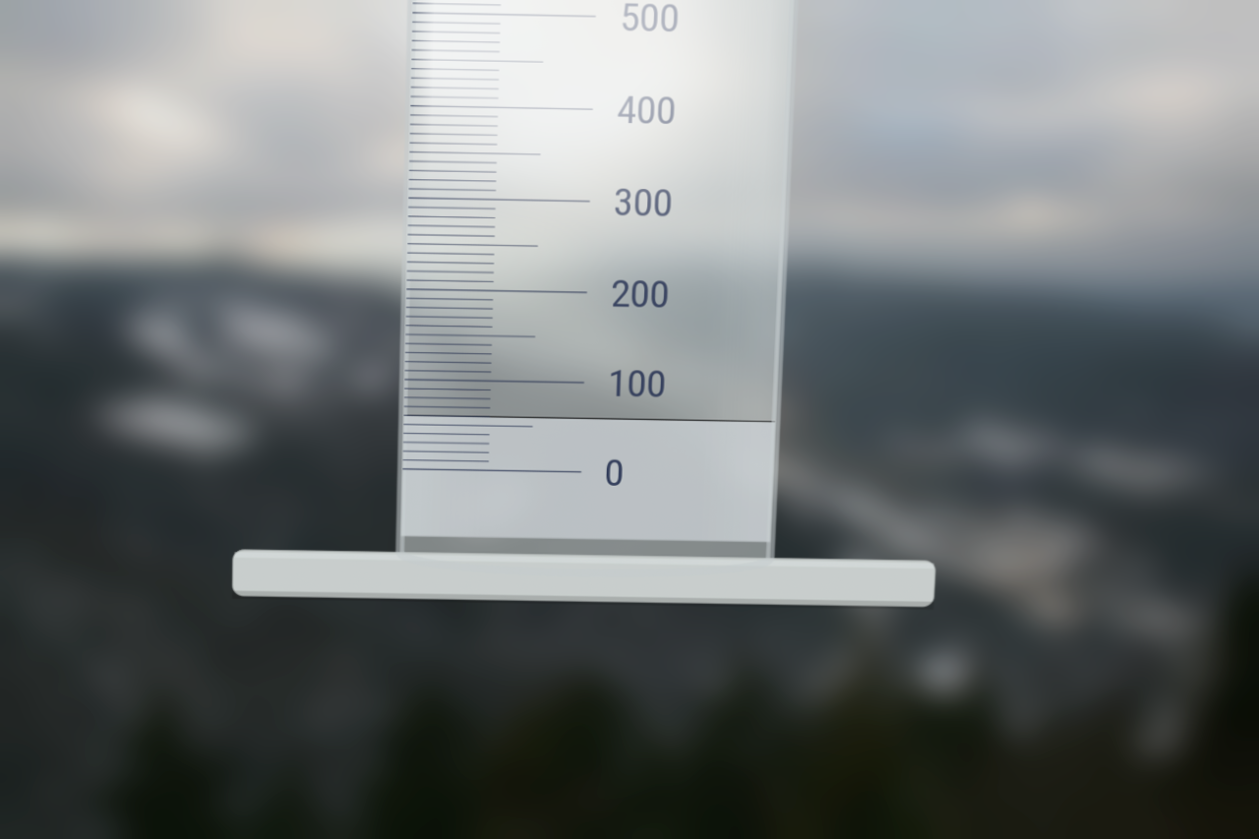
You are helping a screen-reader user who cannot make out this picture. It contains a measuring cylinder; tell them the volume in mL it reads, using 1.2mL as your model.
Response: 60mL
